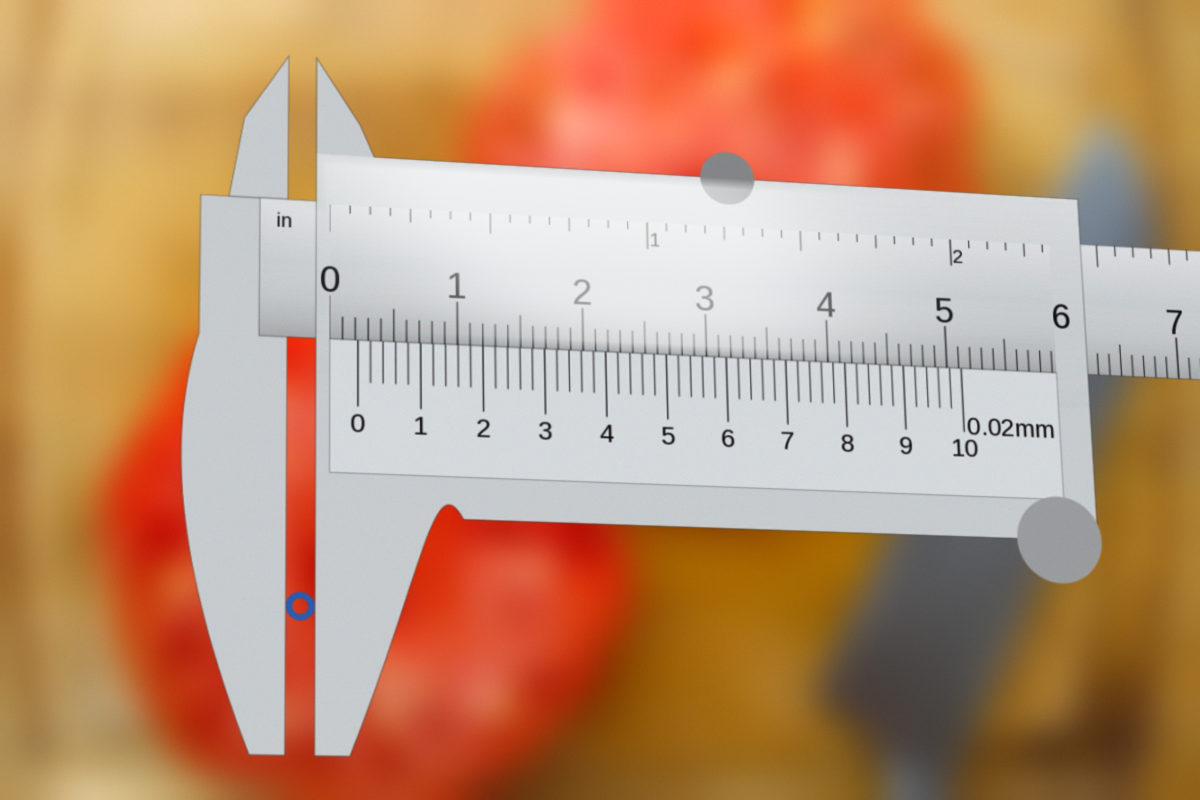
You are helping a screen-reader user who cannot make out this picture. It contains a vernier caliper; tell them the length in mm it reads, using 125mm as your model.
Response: 2.2mm
